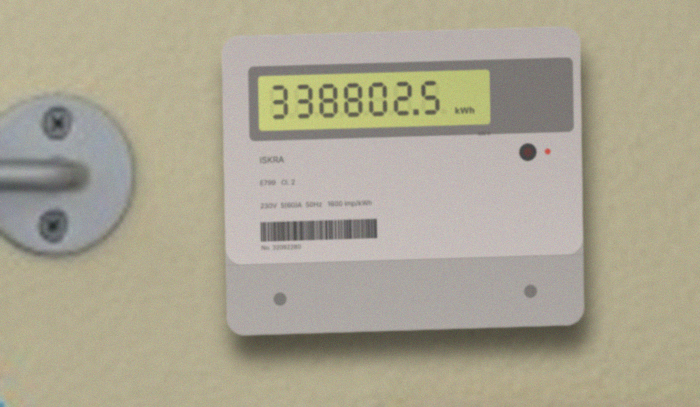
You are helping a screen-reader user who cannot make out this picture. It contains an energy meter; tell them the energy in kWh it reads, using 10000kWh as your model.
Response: 338802.5kWh
